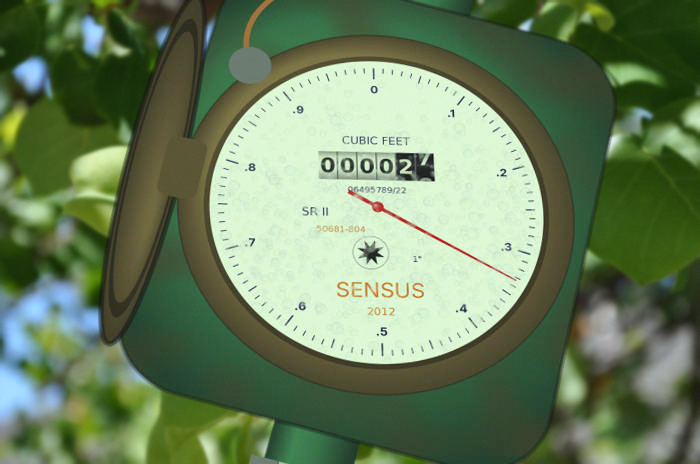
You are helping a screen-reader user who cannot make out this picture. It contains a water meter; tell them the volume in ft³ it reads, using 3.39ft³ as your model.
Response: 27.33ft³
